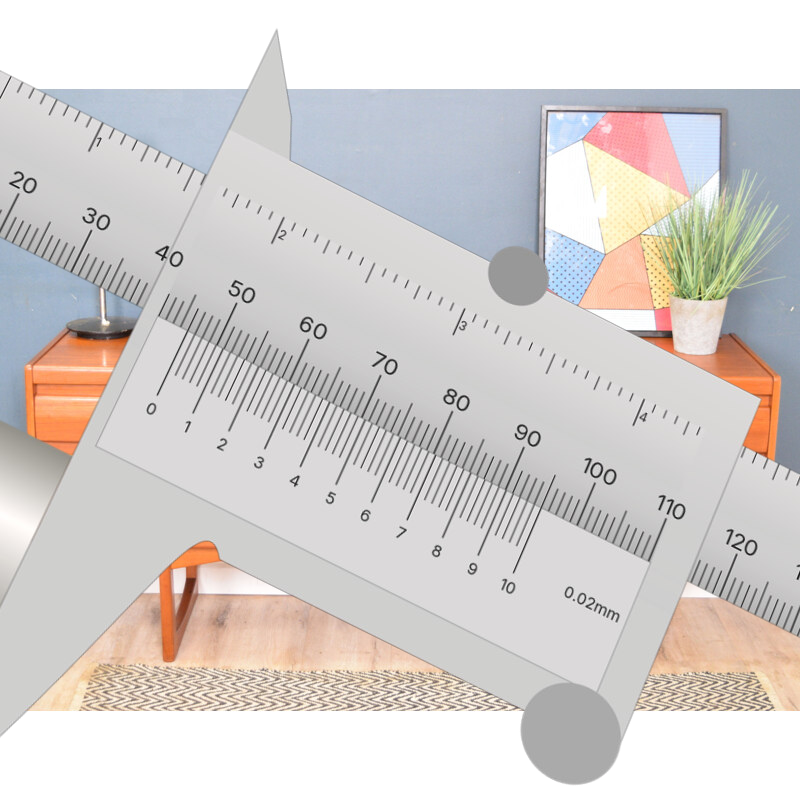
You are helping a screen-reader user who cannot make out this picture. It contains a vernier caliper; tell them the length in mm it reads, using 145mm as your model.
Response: 46.0mm
